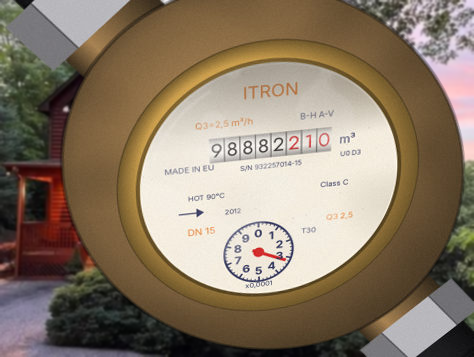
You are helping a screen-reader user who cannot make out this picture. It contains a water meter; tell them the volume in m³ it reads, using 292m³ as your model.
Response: 98882.2103m³
